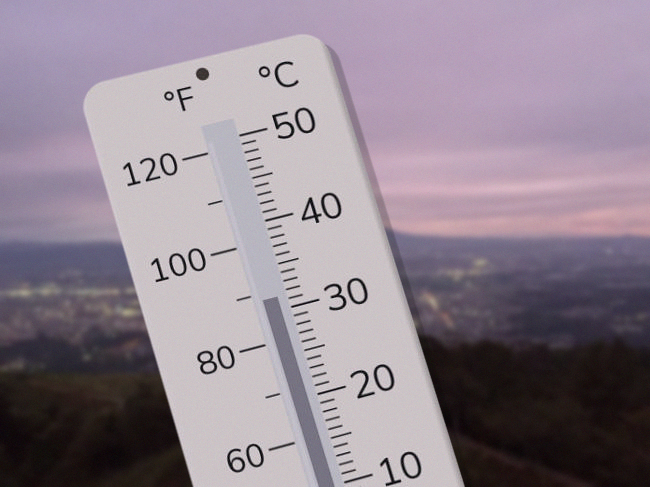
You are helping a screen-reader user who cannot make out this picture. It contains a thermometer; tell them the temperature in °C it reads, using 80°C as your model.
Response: 31.5°C
